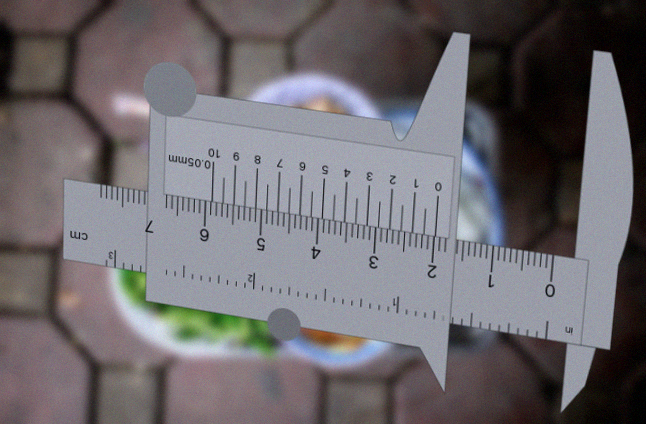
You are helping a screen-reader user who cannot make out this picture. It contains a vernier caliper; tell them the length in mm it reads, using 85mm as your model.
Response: 19.8mm
